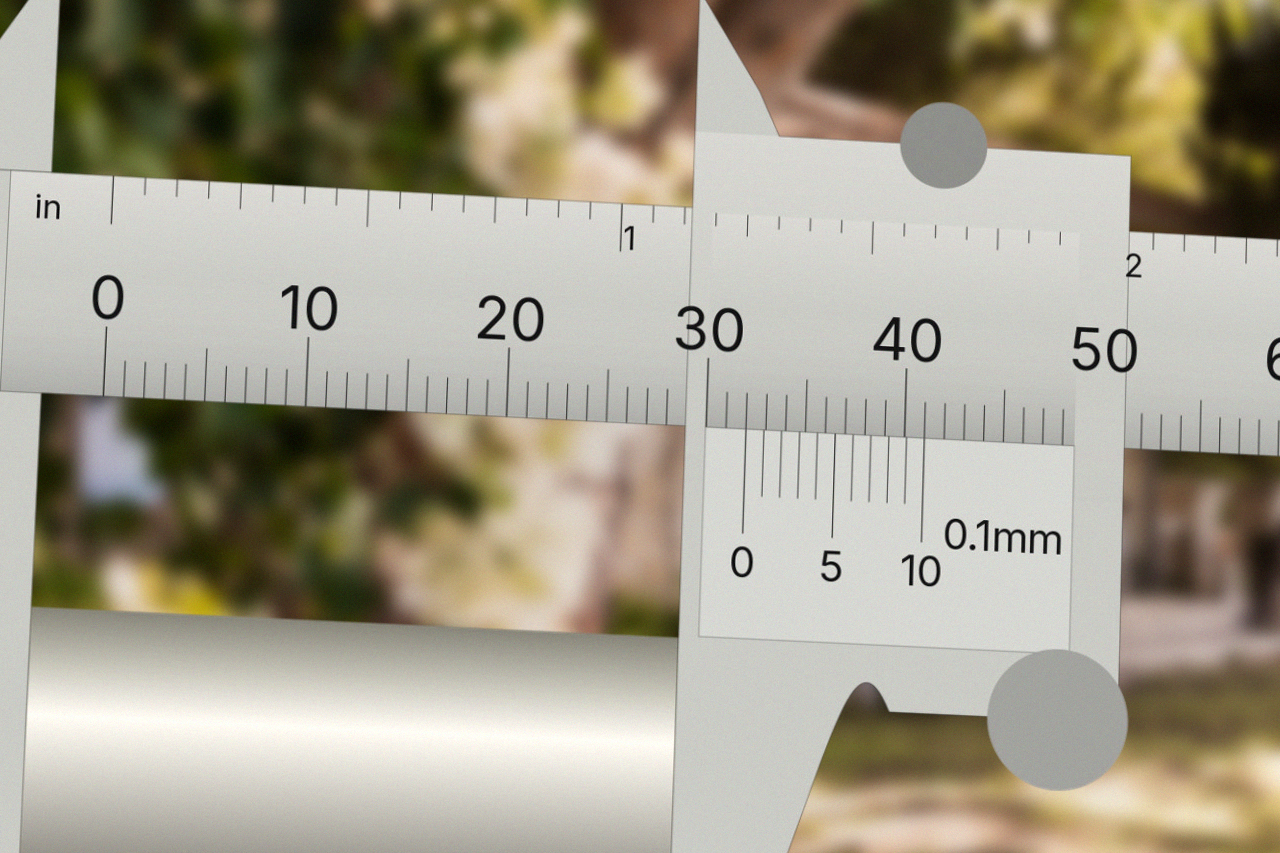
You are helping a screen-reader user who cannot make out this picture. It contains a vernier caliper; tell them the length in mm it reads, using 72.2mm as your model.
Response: 32.0mm
